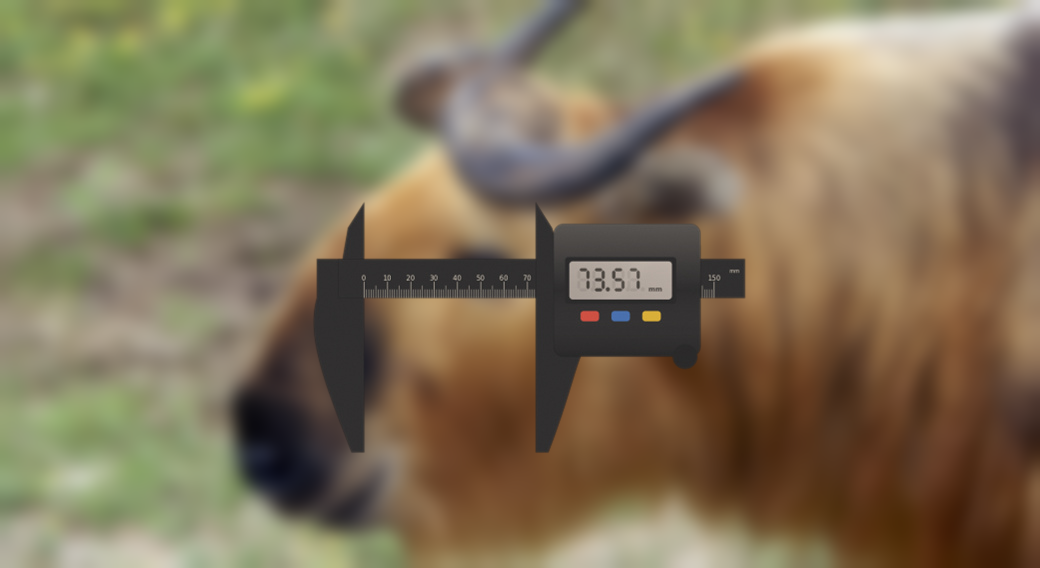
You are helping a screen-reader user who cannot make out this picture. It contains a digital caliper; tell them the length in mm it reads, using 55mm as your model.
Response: 73.57mm
